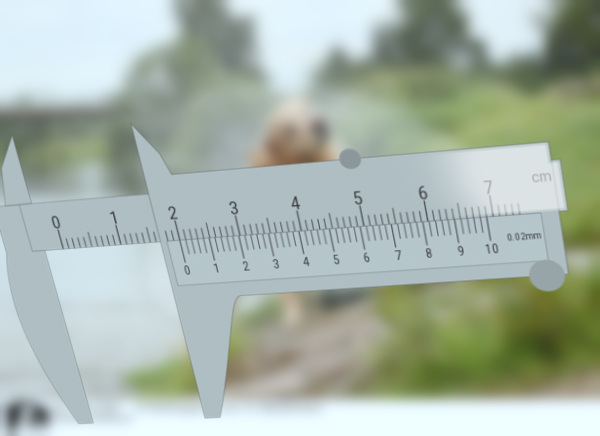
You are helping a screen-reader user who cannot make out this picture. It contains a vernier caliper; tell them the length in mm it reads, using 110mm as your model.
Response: 20.0mm
